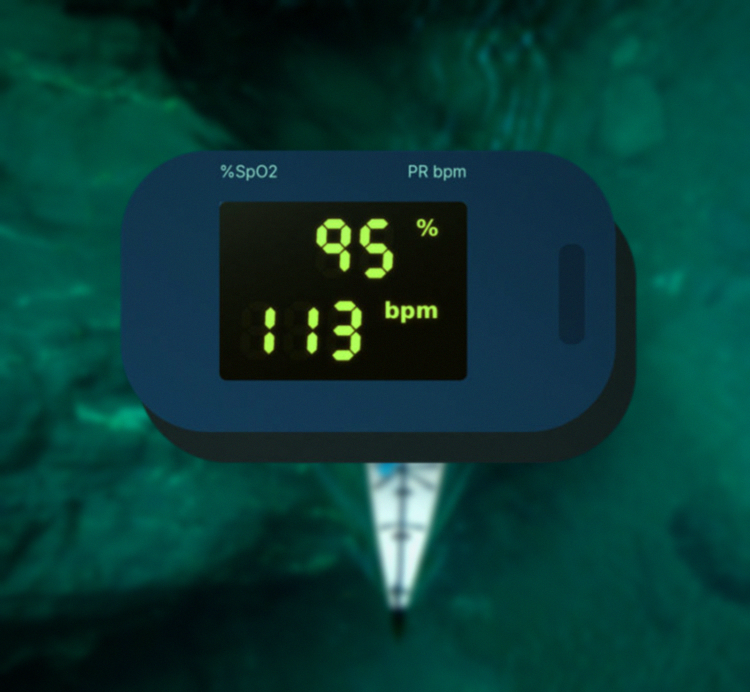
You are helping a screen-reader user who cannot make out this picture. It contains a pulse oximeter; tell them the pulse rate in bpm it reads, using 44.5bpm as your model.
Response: 113bpm
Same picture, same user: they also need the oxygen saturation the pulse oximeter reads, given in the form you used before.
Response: 95%
